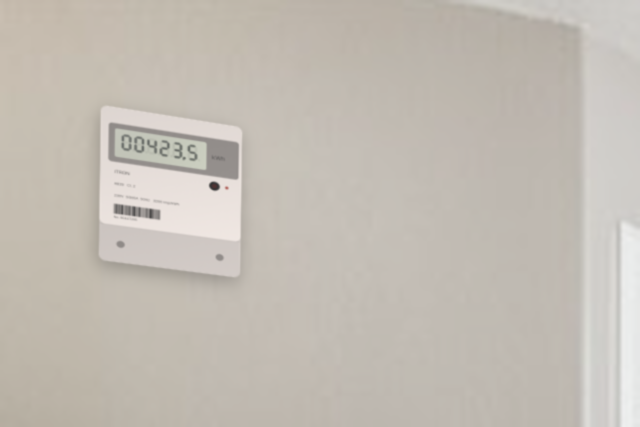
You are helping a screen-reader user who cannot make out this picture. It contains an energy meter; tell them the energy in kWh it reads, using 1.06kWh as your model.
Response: 423.5kWh
